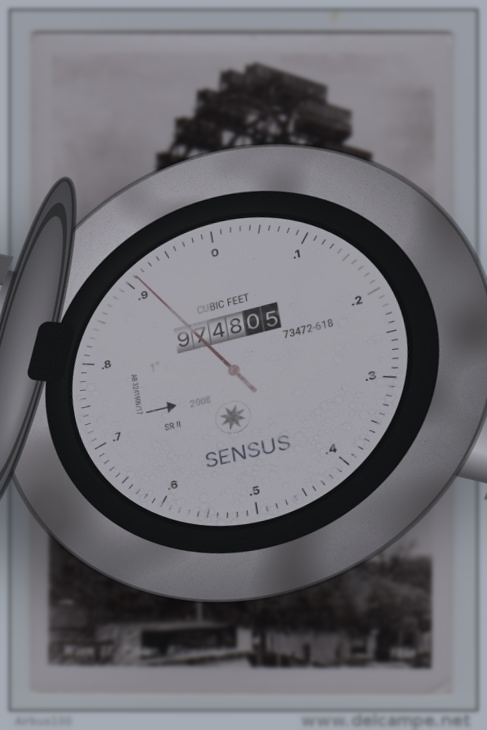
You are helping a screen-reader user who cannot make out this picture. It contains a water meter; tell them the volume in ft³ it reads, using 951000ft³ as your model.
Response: 974804.91ft³
